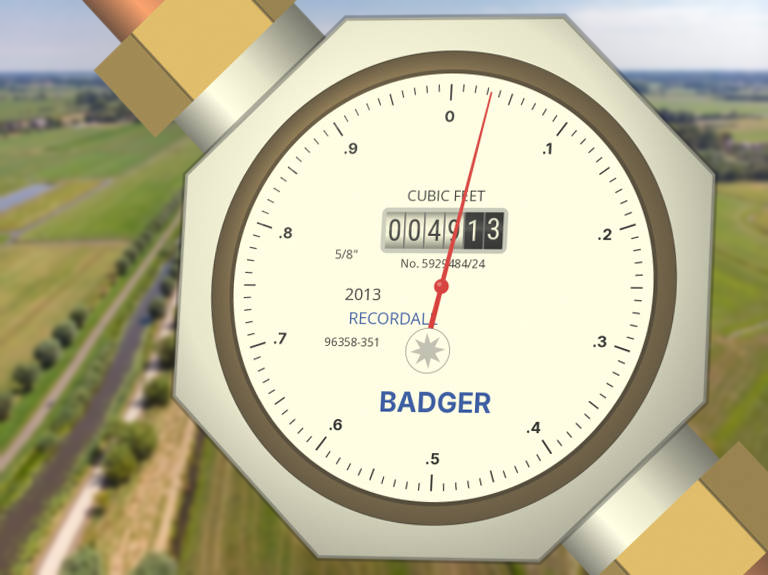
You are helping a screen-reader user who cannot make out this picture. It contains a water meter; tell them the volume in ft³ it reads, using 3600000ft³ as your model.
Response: 4913.03ft³
